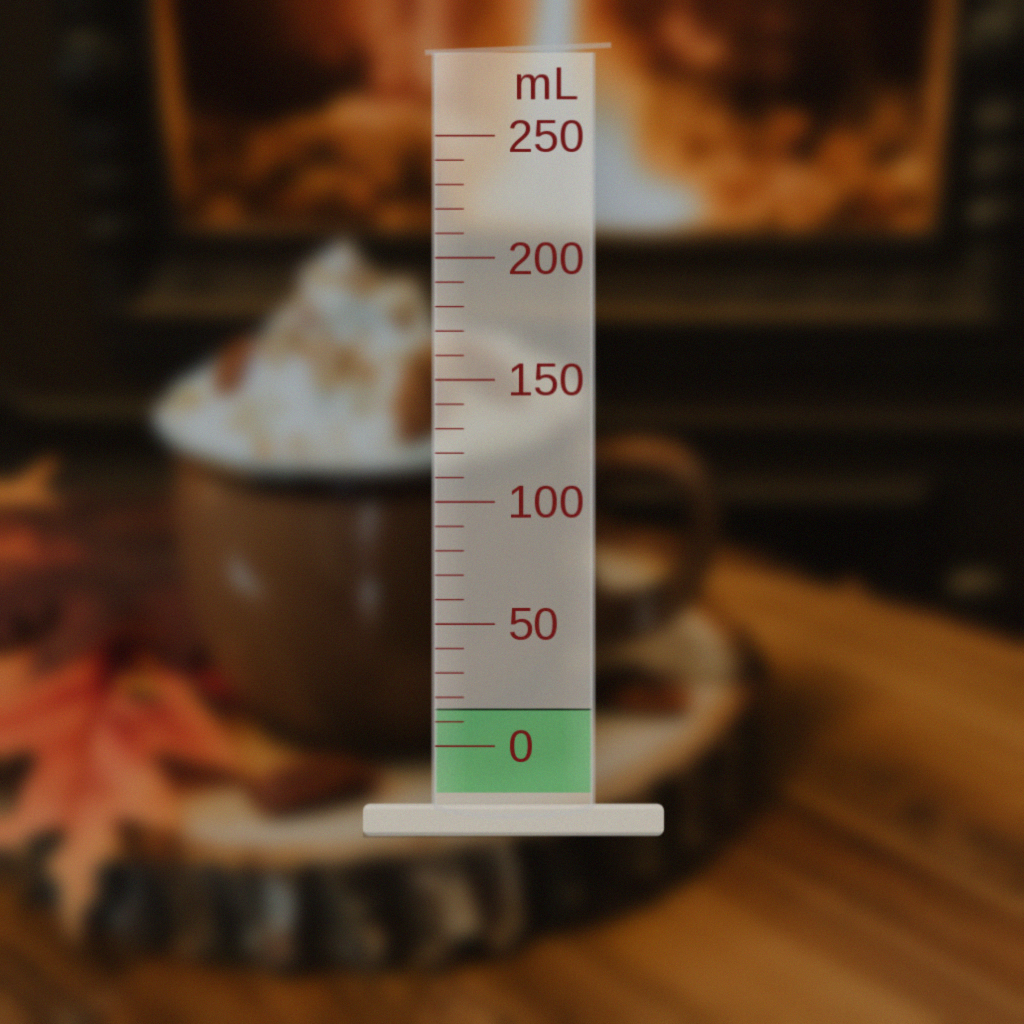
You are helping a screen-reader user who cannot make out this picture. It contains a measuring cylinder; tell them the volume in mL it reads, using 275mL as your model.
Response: 15mL
